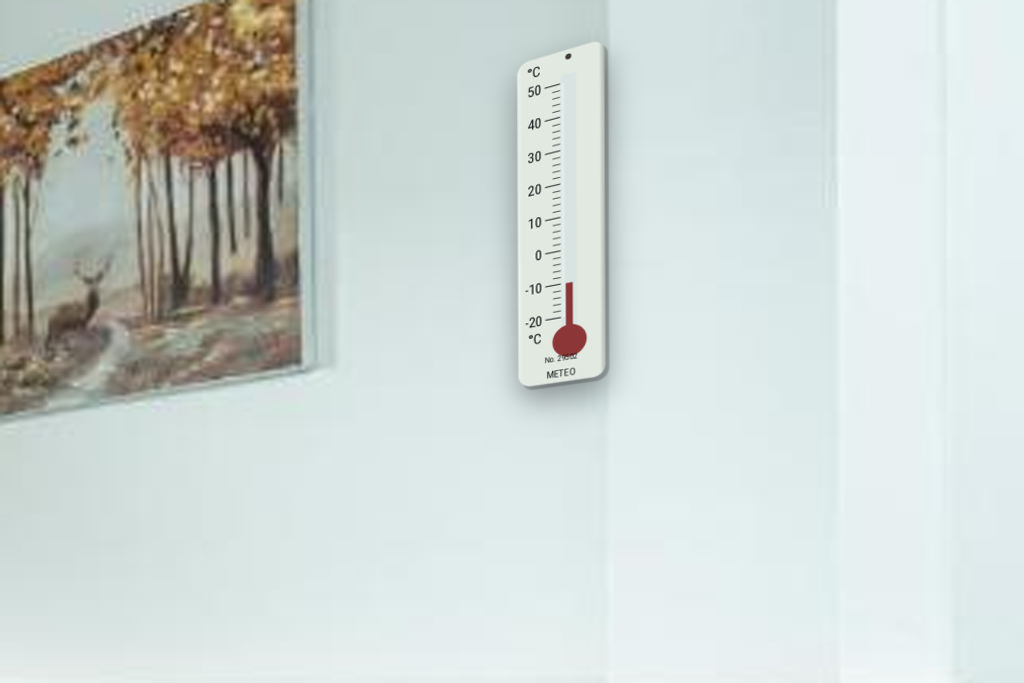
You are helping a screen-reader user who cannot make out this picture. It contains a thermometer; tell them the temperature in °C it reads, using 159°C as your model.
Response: -10°C
